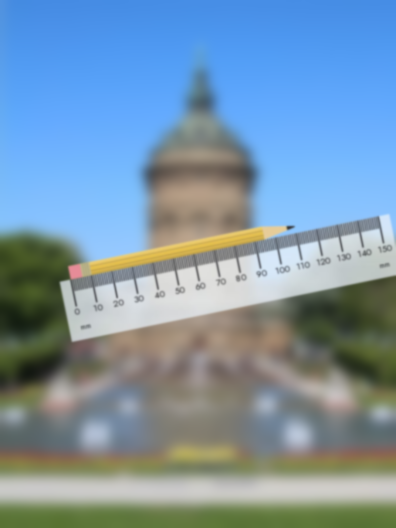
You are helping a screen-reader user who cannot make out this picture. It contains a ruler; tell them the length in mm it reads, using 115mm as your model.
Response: 110mm
